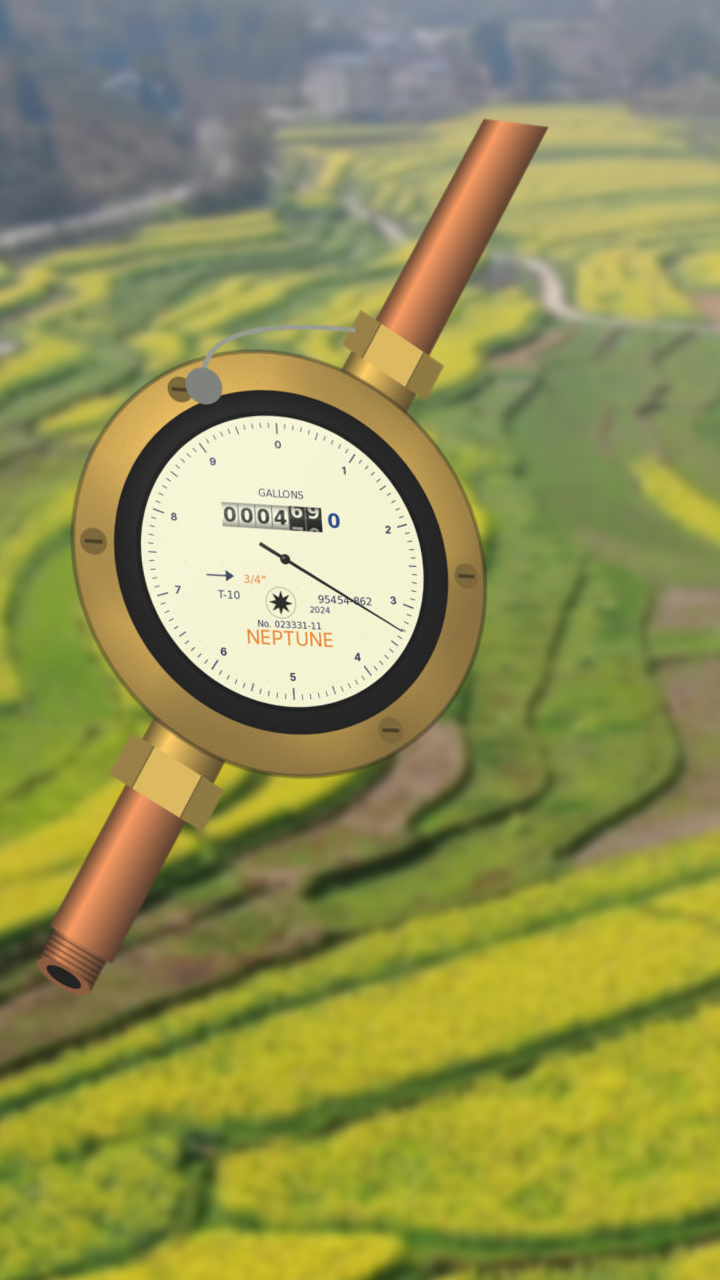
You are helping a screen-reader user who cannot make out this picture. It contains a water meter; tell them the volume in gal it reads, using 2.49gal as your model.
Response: 4693.3gal
